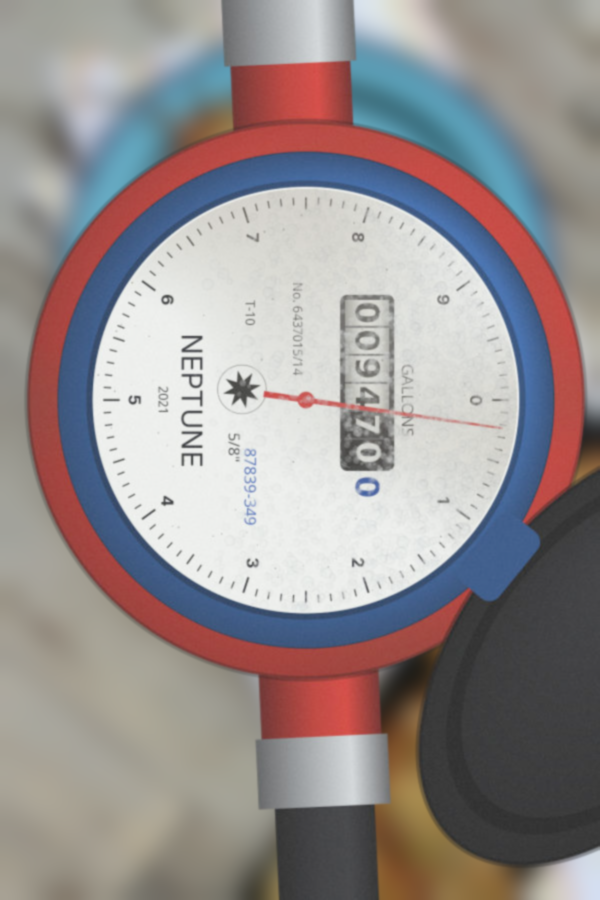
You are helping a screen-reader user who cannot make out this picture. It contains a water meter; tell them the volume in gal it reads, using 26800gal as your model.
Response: 94700.2gal
